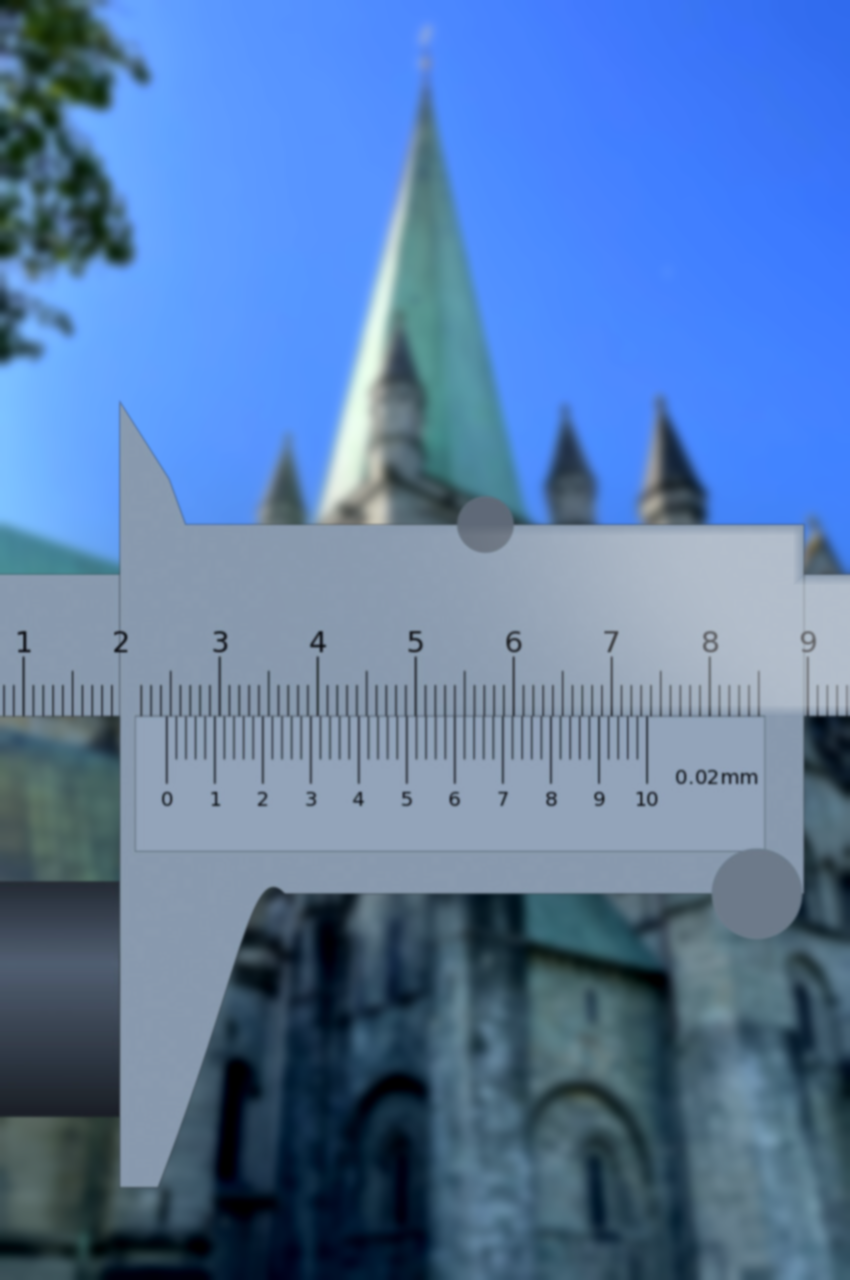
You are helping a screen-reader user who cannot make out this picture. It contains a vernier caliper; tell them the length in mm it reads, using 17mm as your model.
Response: 24.6mm
